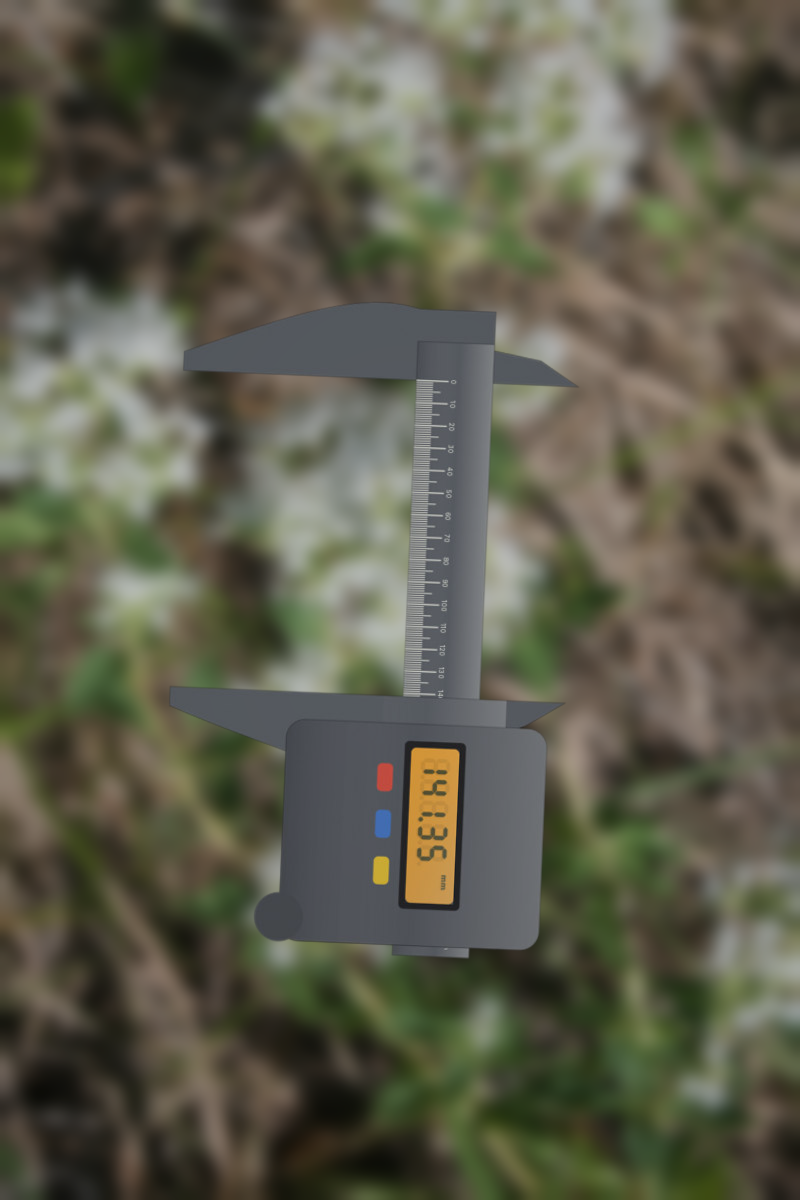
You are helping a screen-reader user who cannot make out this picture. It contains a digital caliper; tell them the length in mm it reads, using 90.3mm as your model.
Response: 141.35mm
